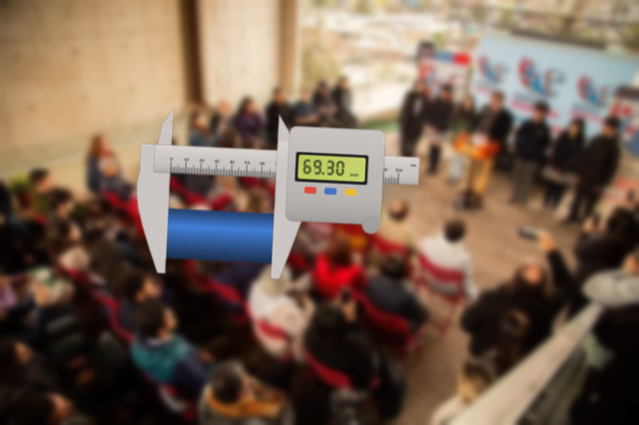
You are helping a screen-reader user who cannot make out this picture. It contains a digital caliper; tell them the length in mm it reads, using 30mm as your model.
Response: 69.30mm
